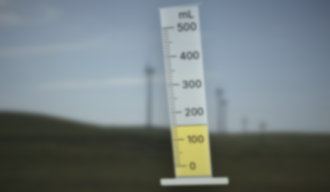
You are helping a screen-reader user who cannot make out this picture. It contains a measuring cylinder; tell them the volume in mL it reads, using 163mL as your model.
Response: 150mL
